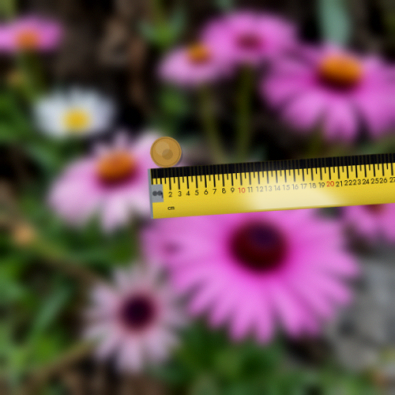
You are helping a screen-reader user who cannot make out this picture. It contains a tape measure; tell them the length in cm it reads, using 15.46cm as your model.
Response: 3.5cm
